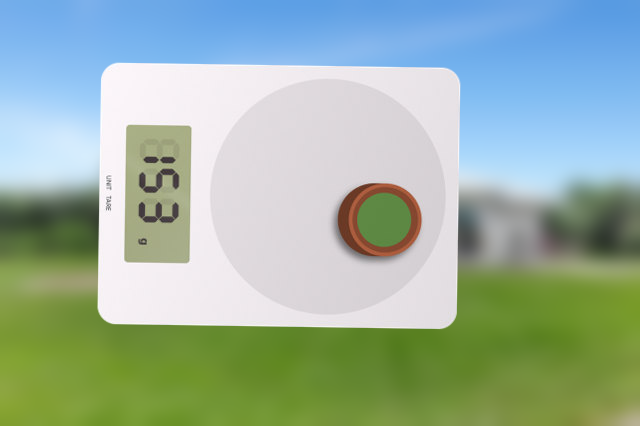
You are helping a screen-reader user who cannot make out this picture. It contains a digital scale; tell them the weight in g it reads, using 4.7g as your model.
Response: 153g
